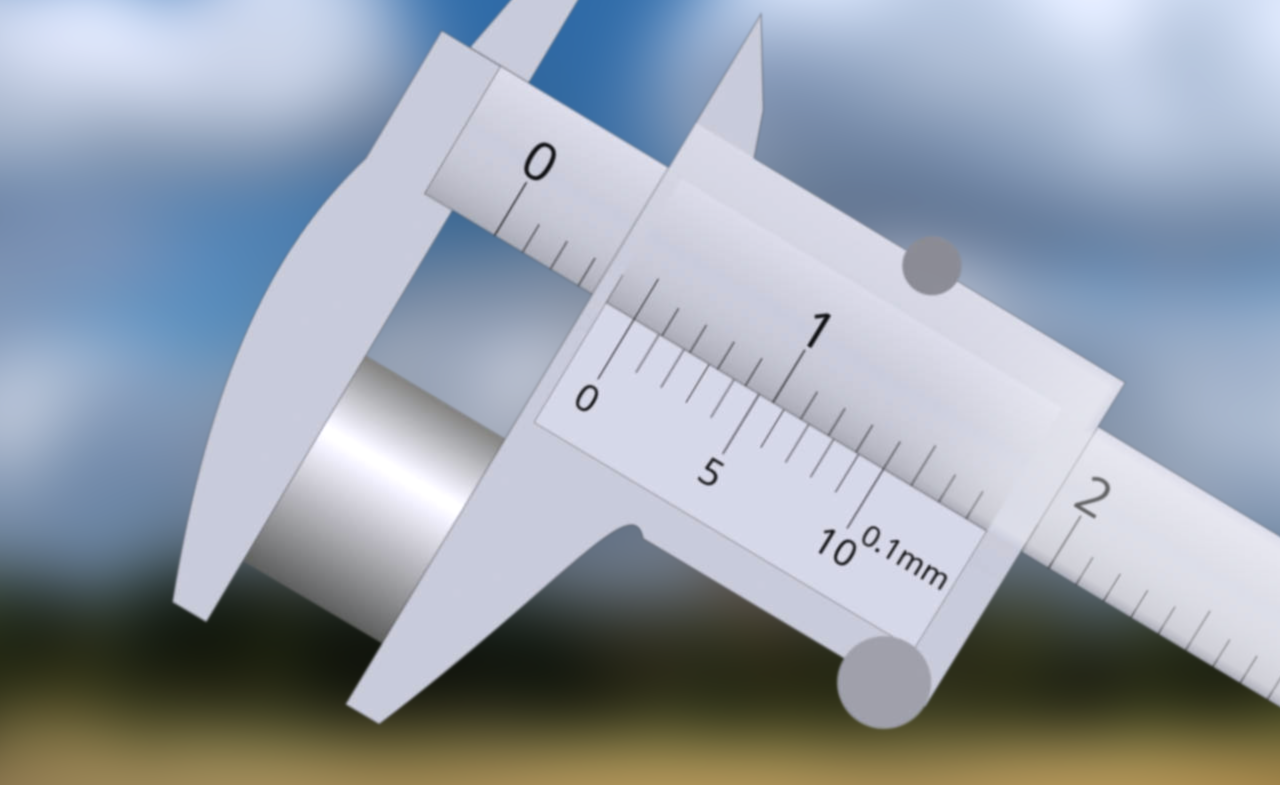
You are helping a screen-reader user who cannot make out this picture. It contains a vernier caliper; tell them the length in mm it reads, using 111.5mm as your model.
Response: 5.0mm
